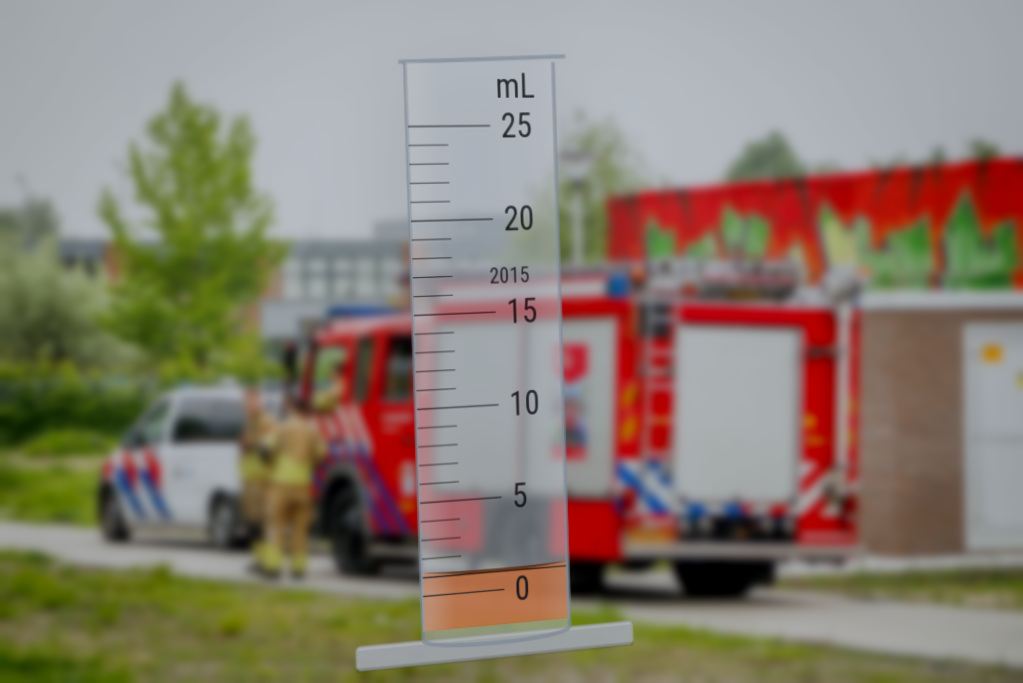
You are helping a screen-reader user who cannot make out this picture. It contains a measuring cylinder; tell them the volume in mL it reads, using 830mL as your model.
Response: 1mL
